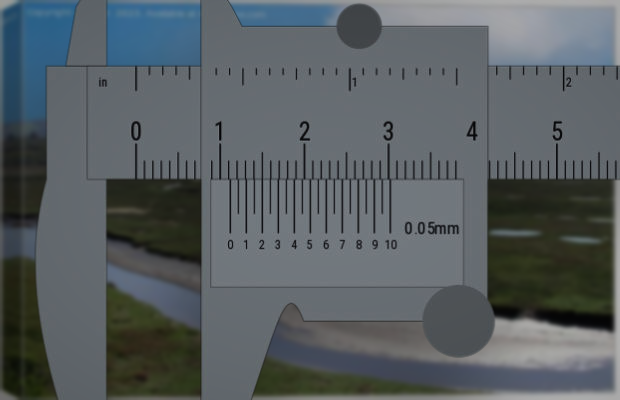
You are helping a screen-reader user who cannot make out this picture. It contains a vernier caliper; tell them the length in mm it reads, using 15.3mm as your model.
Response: 11.2mm
